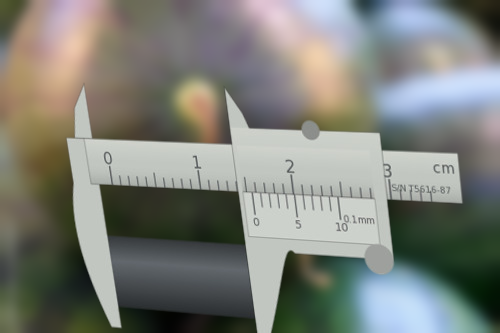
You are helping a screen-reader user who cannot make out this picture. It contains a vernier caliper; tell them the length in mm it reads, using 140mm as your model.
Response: 15.6mm
